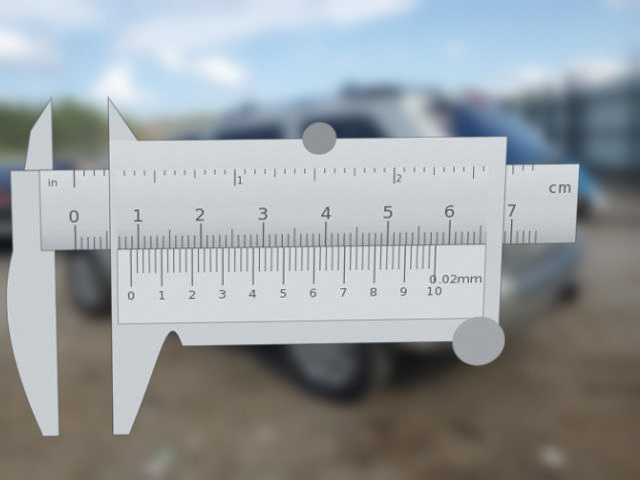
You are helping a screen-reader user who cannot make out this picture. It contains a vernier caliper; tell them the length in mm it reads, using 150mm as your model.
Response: 8.8mm
